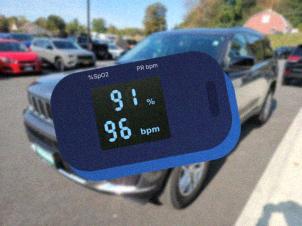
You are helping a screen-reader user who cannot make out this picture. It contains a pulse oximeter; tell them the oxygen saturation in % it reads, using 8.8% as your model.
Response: 91%
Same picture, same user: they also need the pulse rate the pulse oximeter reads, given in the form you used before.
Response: 96bpm
